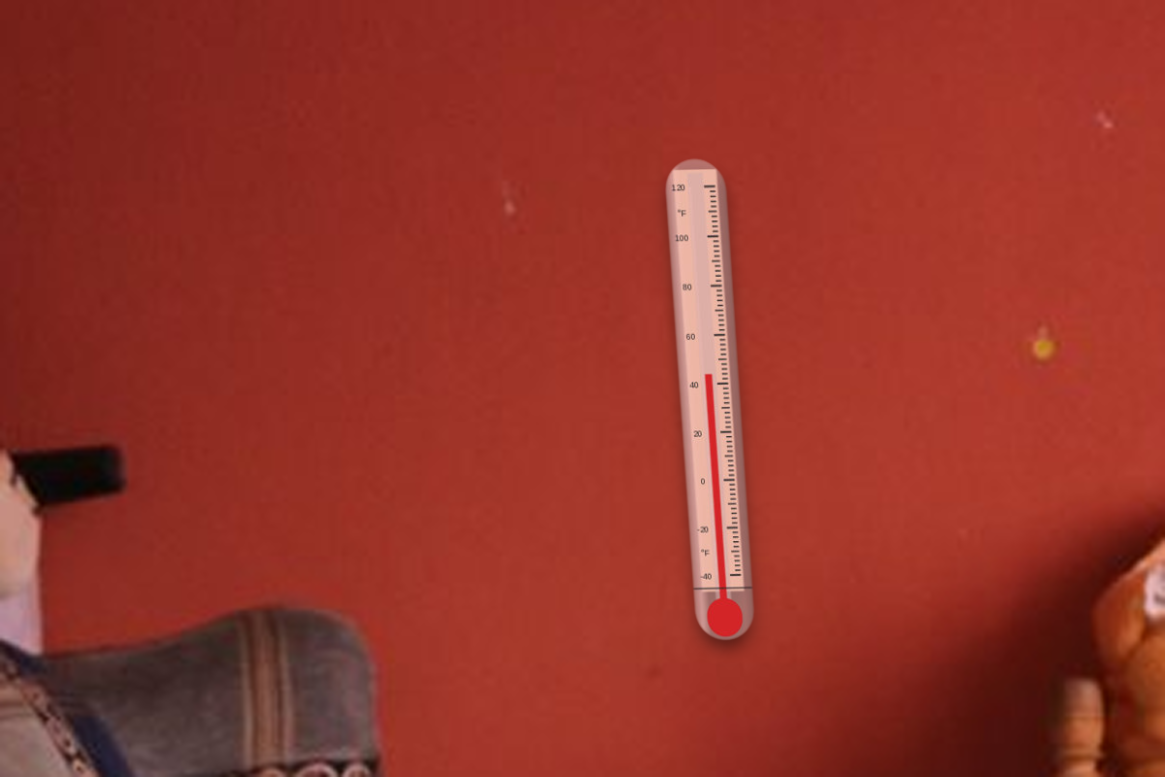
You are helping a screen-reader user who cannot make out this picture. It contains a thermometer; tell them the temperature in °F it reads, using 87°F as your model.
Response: 44°F
